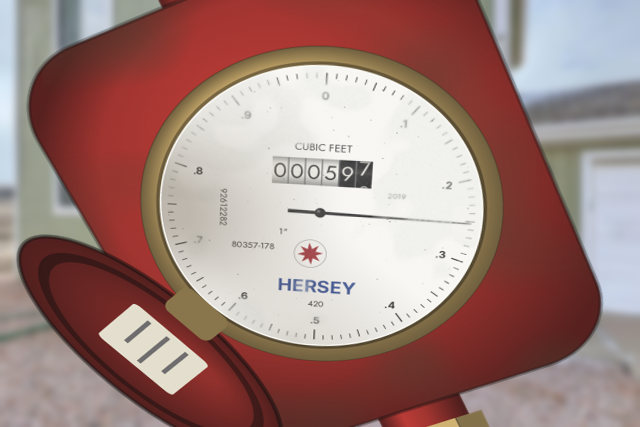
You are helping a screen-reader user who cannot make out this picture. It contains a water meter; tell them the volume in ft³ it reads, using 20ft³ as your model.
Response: 597.25ft³
